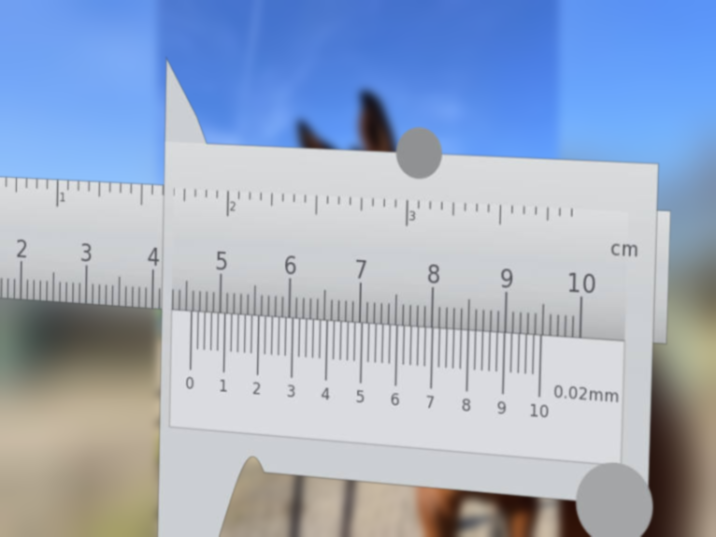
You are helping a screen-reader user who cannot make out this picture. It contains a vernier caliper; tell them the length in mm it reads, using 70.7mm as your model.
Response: 45.8mm
